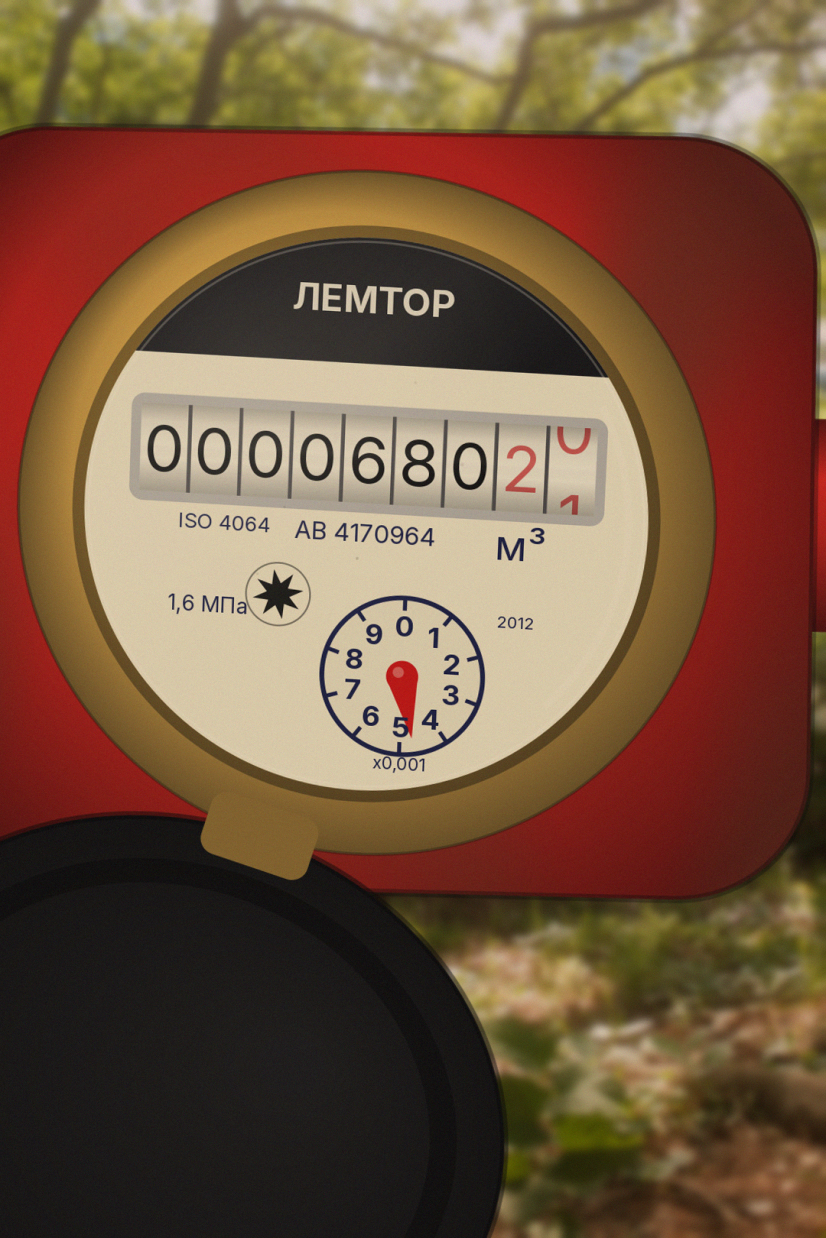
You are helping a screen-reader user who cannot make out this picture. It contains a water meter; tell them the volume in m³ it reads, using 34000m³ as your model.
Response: 680.204m³
